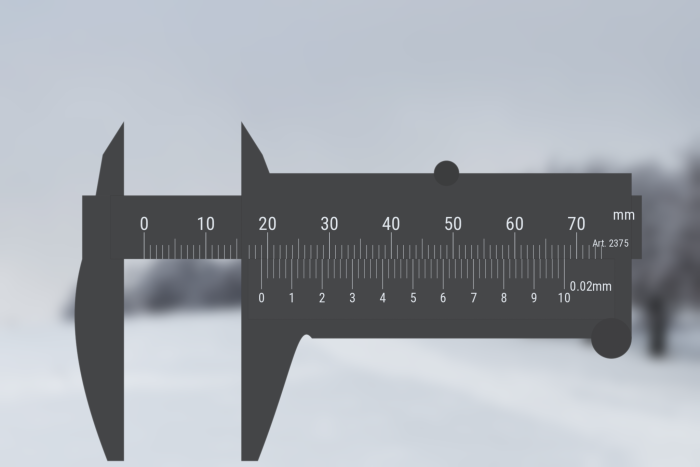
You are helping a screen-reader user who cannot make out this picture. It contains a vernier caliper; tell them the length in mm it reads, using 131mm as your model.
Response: 19.0mm
